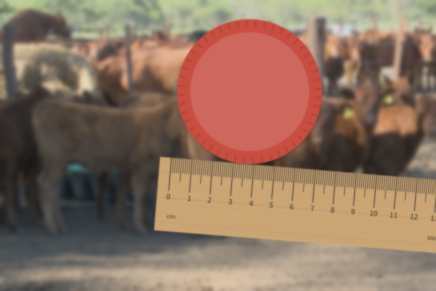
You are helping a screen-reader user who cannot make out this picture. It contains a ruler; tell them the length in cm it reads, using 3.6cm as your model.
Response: 7cm
